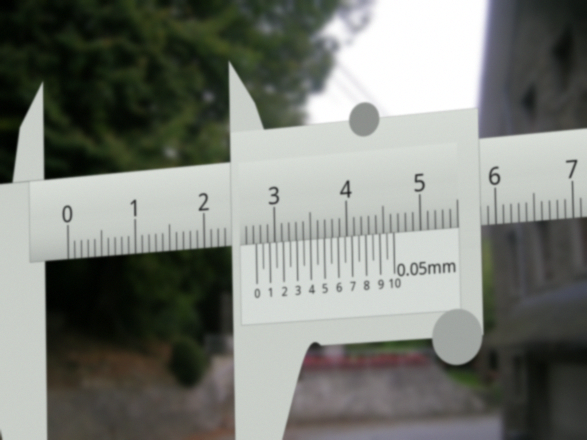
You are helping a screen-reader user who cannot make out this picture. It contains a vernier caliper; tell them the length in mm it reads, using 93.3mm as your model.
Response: 27.4mm
